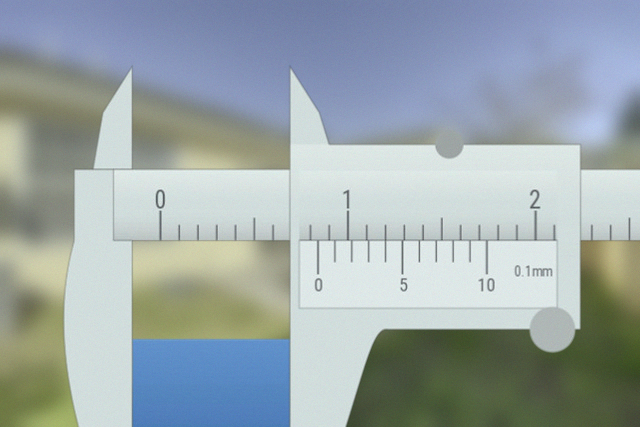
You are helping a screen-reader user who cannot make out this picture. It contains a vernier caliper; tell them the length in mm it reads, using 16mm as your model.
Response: 8.4mm
